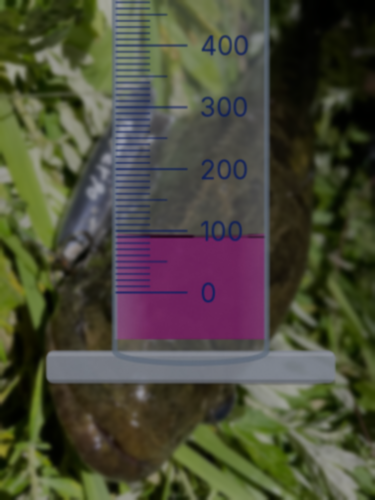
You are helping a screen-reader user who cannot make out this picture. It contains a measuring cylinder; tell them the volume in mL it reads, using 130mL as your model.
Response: 90mL
